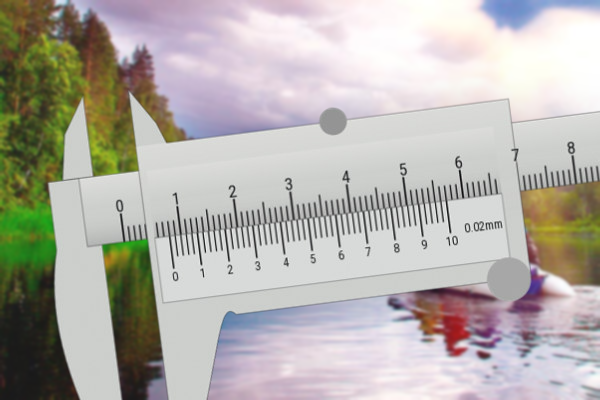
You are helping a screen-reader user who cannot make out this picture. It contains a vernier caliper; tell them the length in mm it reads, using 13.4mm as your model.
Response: 8.0mm
